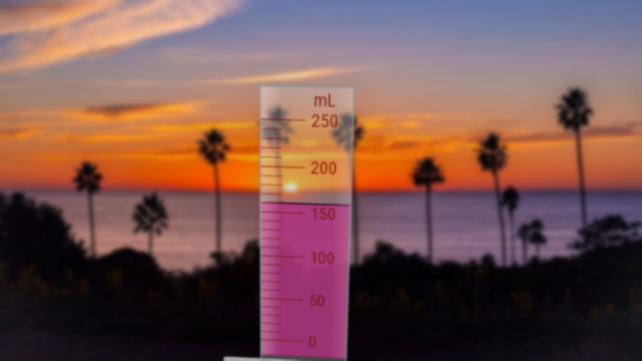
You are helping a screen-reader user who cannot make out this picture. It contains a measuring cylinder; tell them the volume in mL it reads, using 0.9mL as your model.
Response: 160mL
